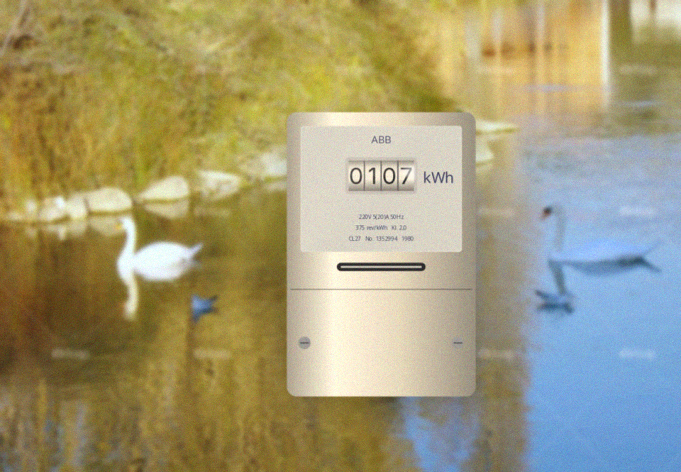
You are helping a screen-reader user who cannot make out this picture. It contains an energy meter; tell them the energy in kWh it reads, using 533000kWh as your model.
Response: 107kWh
